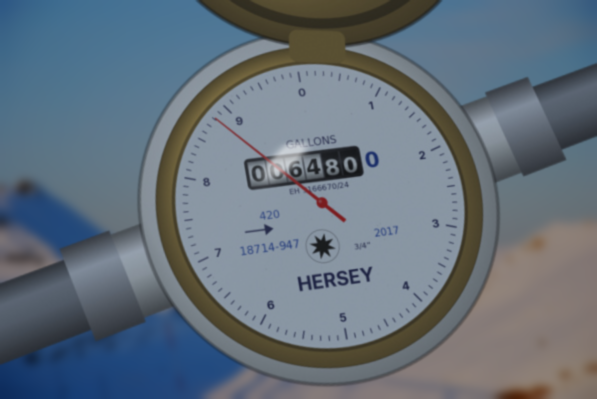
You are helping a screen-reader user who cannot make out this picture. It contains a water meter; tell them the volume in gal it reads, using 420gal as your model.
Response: 64798.8gal
